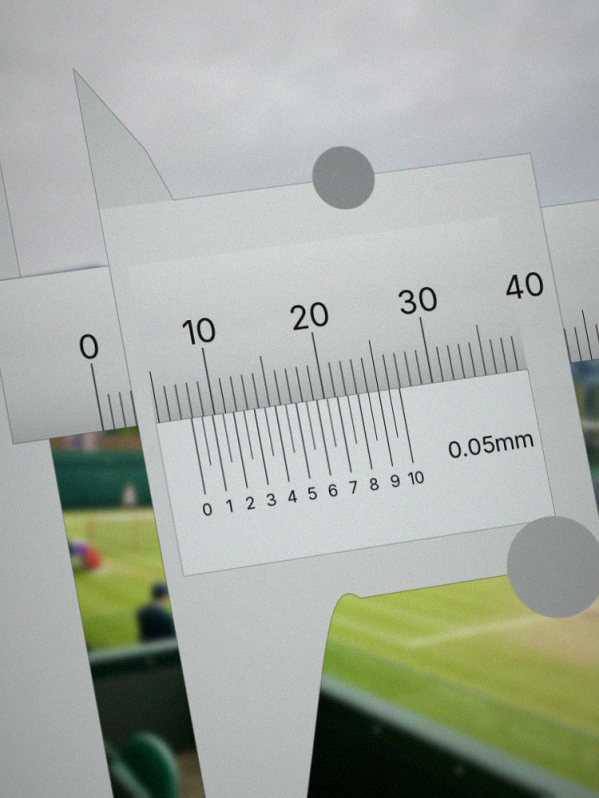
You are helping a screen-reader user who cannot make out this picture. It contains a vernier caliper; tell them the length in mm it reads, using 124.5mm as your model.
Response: 7.9mm
